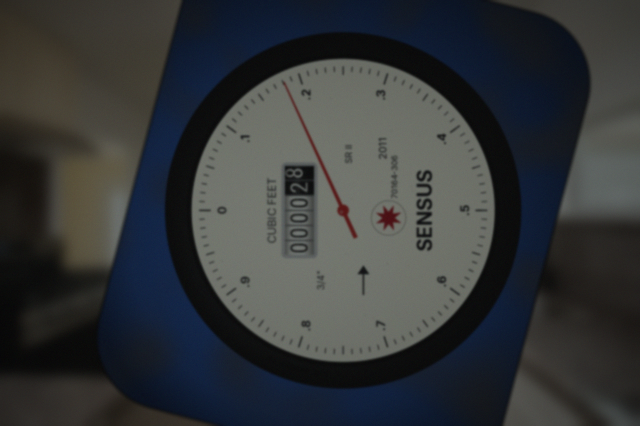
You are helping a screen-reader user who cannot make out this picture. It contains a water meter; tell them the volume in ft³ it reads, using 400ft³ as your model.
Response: 28.18ft³
